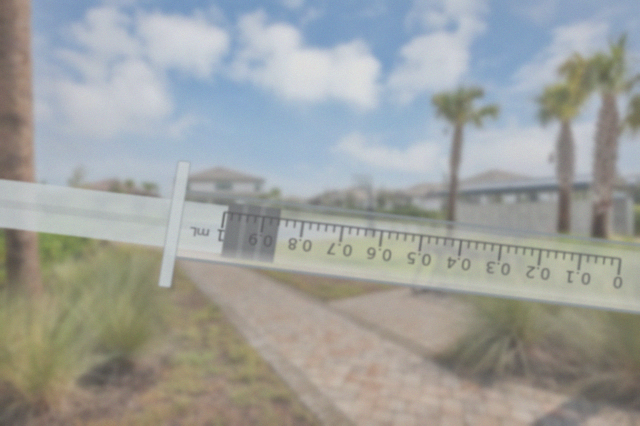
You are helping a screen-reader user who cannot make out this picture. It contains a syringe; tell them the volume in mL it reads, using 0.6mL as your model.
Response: 0.86mL
